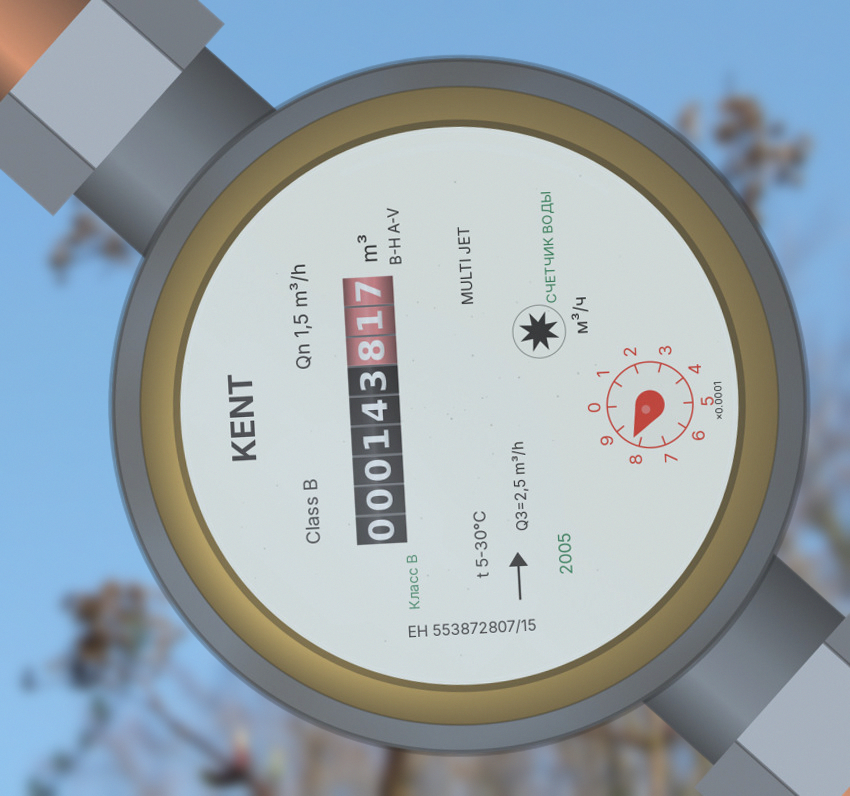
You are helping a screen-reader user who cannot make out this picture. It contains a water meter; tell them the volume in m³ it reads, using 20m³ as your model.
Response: 143.8178m³
